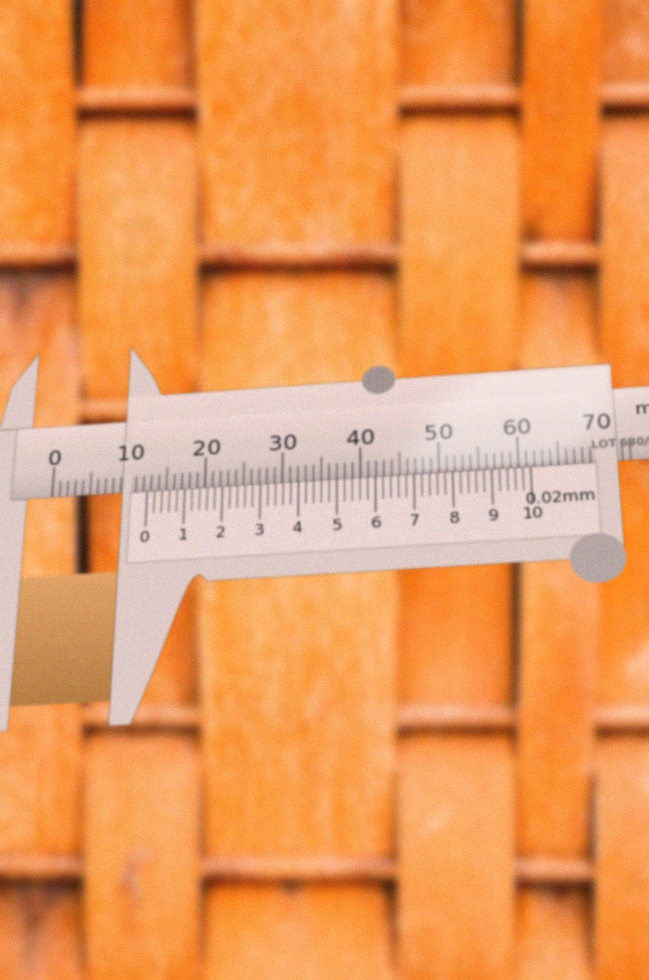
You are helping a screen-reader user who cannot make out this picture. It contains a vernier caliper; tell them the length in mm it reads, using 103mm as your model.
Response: 12.5mm
